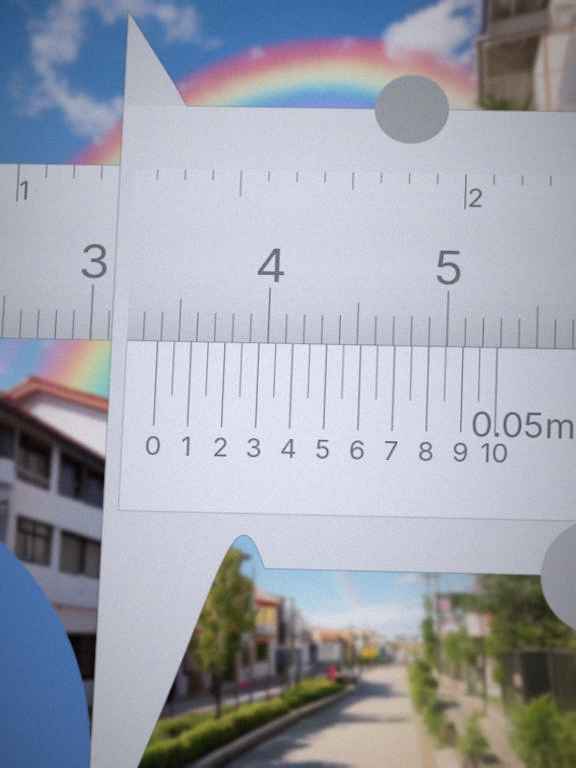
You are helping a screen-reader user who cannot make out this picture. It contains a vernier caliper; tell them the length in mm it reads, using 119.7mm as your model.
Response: 33.8mm
